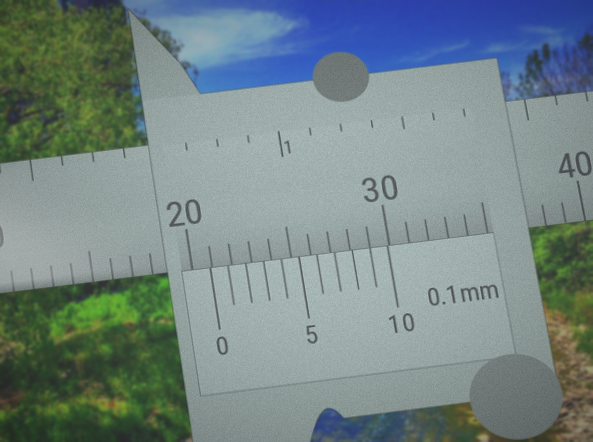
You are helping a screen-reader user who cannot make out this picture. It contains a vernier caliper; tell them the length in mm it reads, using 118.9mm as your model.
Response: 20.9mm
